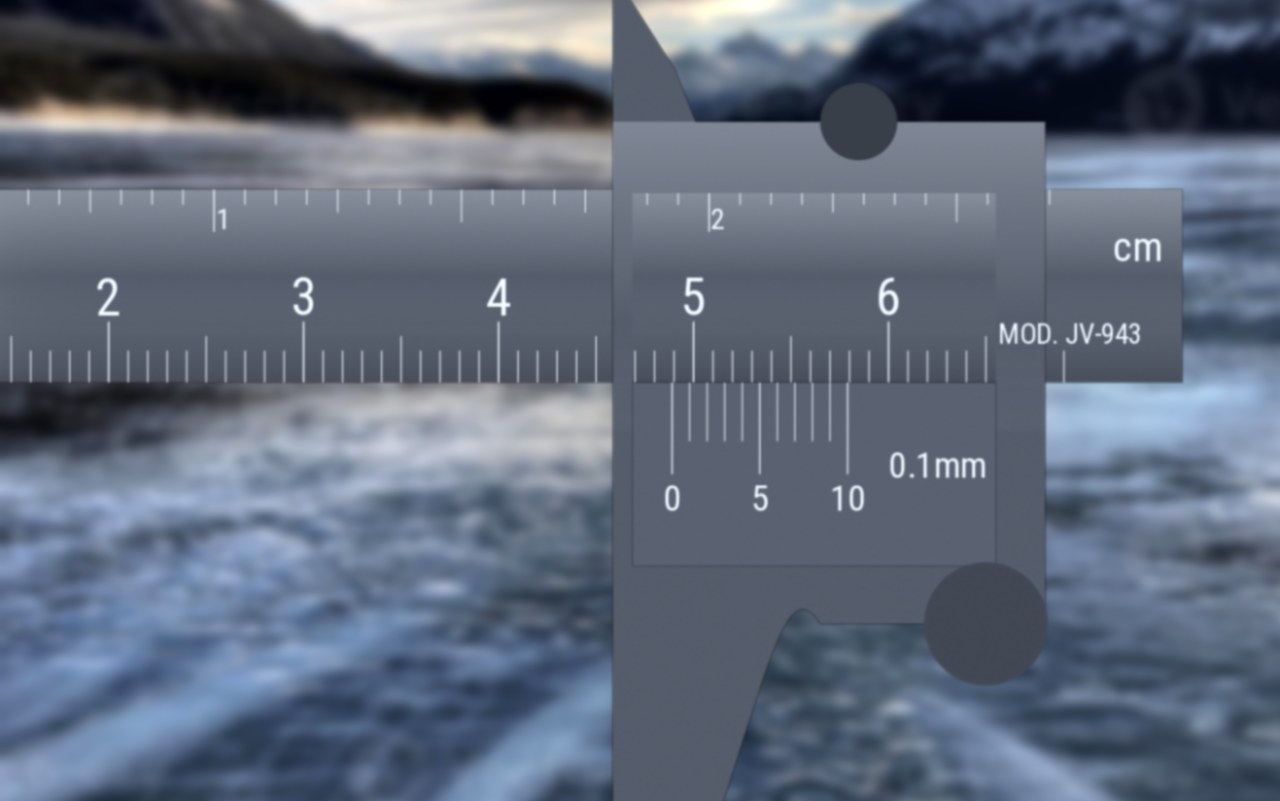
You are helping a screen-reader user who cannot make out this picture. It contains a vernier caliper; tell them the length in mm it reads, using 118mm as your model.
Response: 48.9mm
